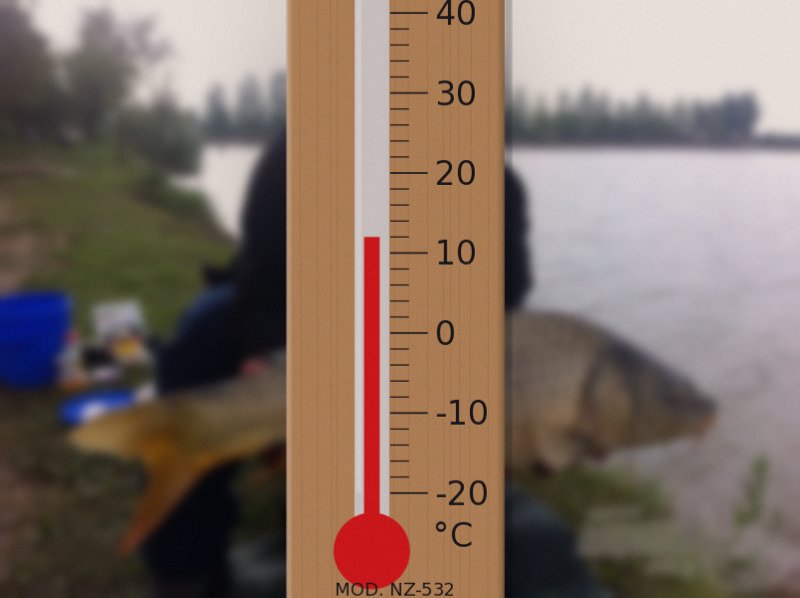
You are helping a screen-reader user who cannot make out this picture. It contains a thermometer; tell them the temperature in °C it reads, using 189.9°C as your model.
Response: 12°C
